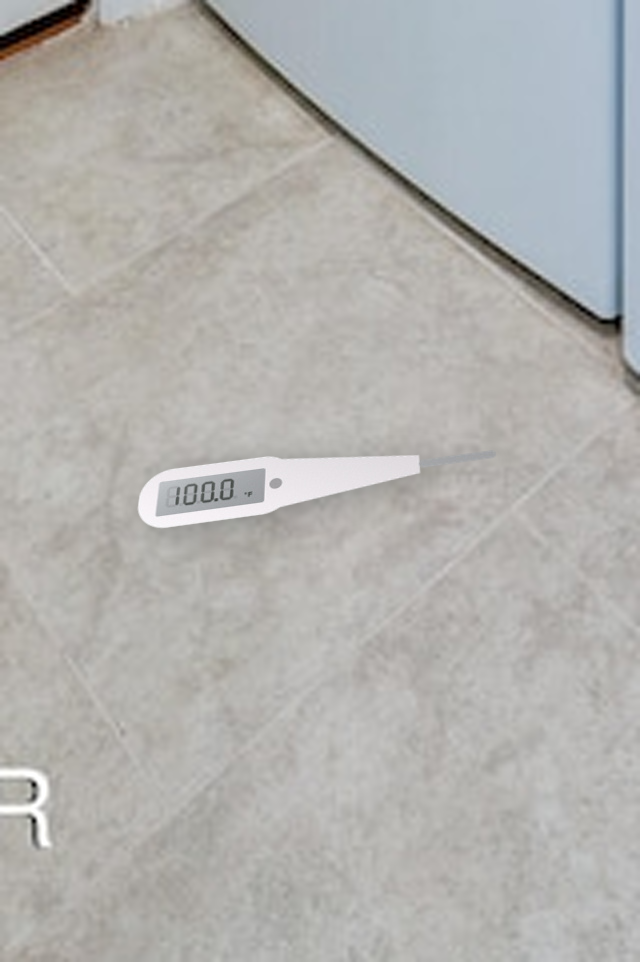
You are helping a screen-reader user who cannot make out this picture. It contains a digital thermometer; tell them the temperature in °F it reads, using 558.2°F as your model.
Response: 100.0°F
